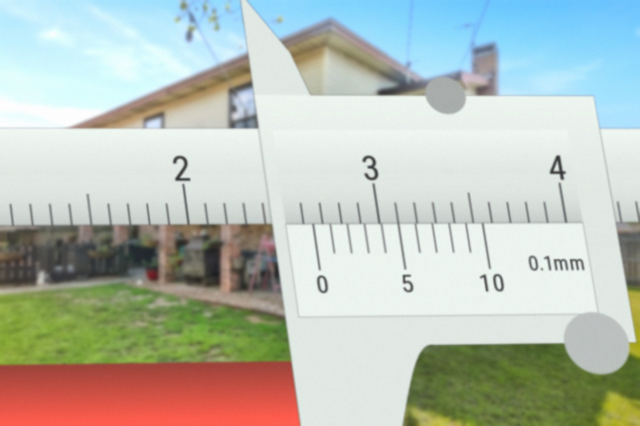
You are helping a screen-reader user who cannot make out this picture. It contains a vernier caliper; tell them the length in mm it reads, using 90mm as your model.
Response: 26.5mm
